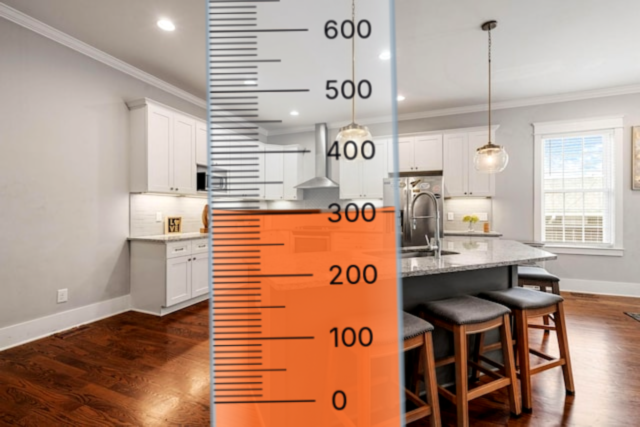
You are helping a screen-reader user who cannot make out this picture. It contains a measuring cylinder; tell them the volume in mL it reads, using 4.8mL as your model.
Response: 300mL
